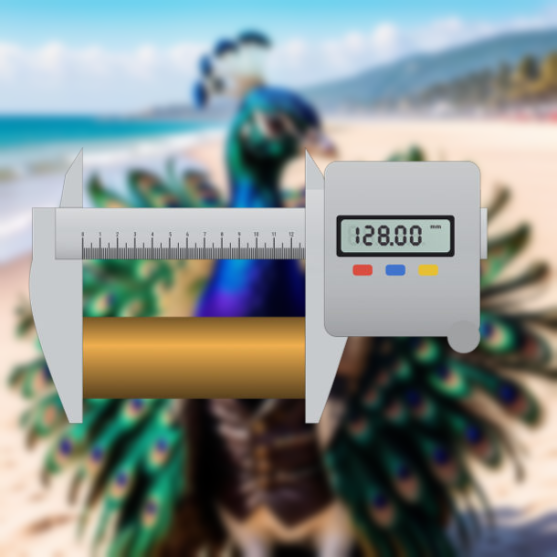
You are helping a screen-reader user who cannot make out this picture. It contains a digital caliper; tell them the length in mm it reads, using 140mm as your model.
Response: 128.00mm
